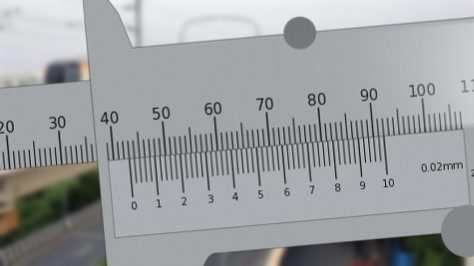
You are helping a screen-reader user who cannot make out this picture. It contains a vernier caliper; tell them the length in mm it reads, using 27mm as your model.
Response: 43.0mm
